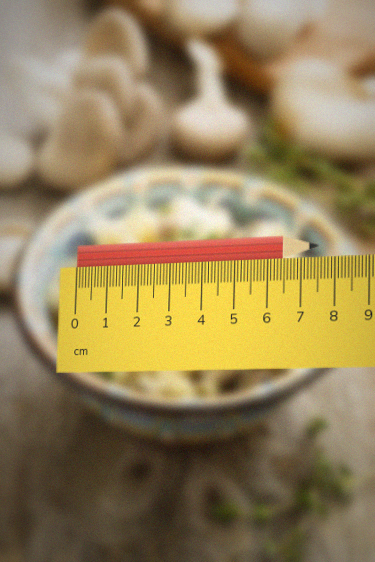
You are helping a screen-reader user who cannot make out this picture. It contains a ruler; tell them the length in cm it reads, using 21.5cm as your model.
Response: 7.5cm
